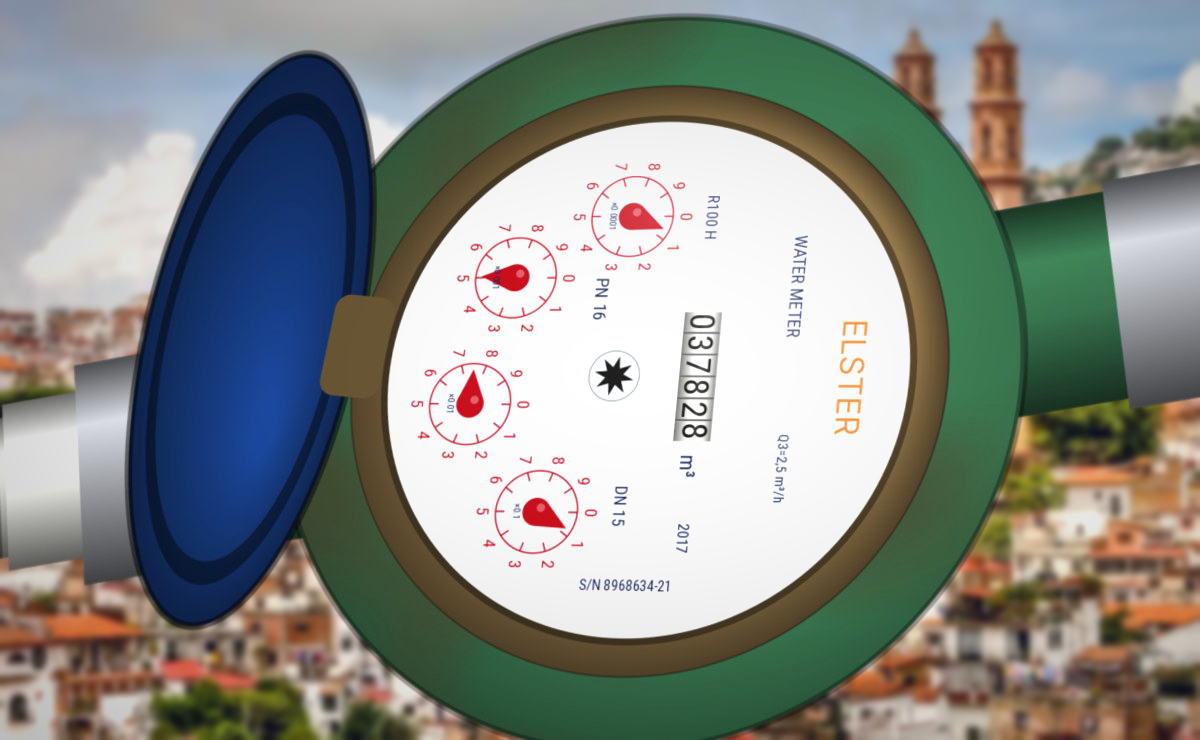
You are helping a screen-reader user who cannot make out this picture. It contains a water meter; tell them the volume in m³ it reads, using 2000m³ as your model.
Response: 37828.0750m³
